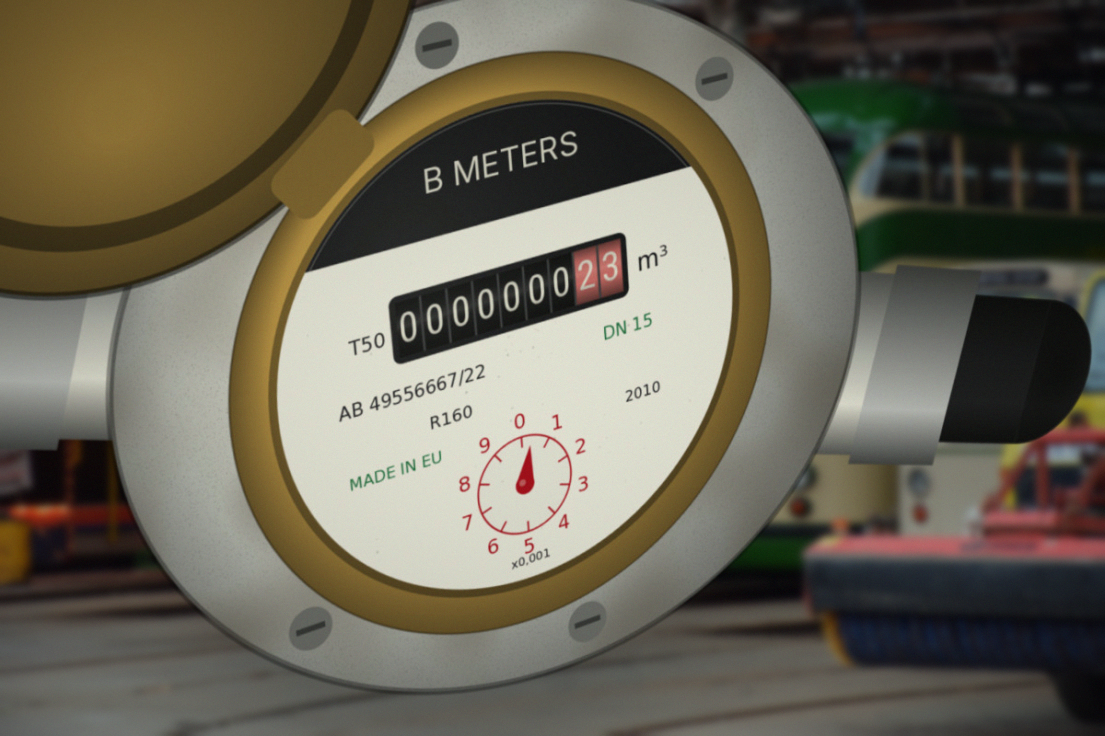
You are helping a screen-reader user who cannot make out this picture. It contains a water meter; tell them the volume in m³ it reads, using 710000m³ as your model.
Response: 0.230m³
